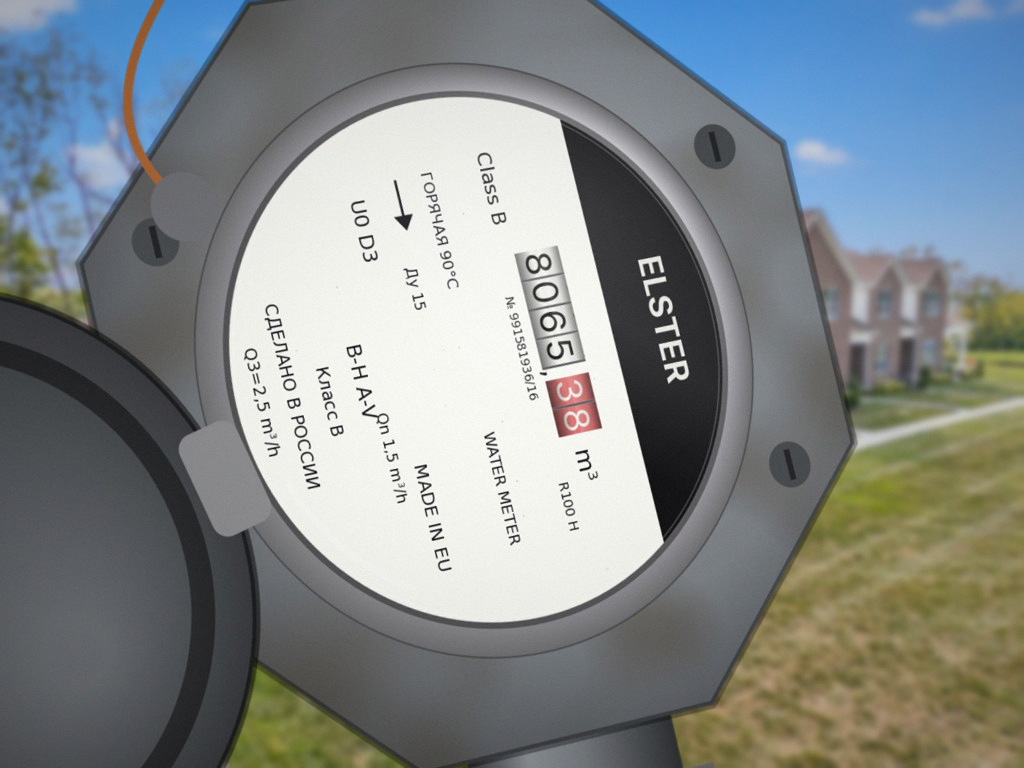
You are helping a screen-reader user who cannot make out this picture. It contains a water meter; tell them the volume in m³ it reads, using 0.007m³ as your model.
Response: 8065.38m³
